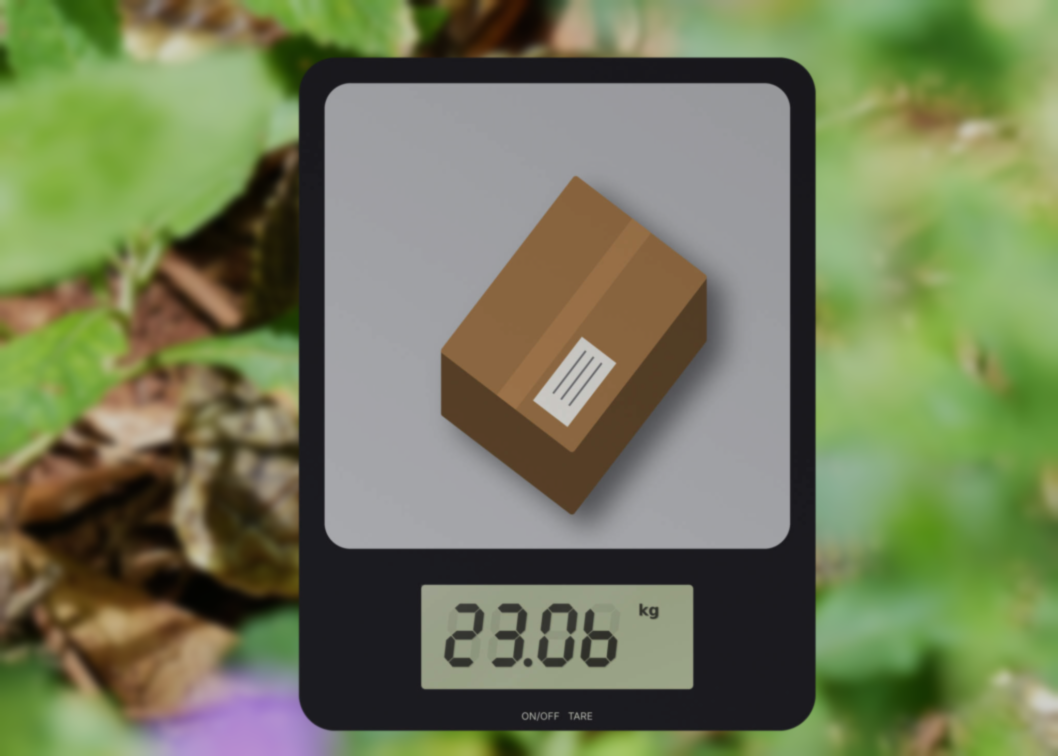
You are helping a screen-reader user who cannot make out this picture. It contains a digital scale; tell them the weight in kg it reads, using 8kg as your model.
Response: 23.06kg
